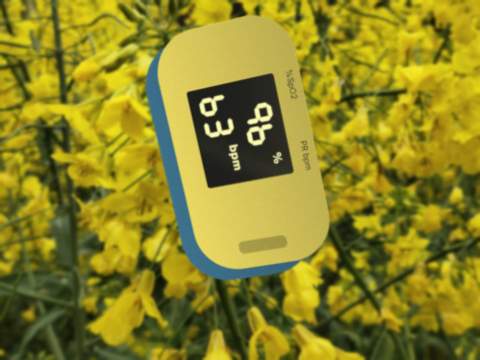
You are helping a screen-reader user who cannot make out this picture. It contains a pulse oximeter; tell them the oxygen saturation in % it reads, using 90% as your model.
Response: 96%
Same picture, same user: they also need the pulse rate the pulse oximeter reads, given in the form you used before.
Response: 63bpm
